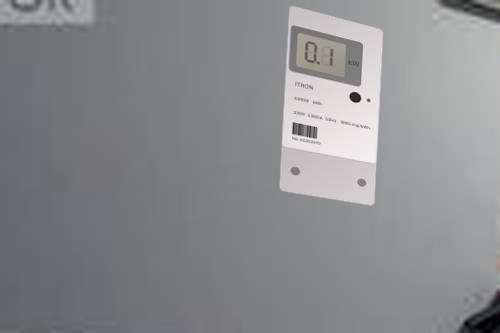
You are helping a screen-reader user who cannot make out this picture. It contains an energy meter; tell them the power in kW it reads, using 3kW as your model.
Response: 0.1kW
